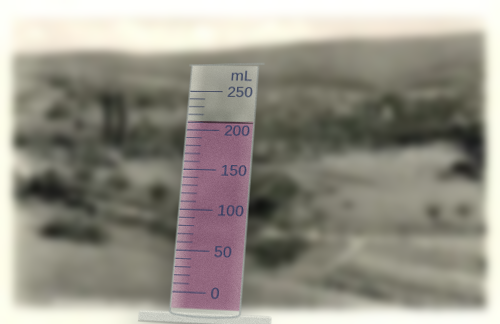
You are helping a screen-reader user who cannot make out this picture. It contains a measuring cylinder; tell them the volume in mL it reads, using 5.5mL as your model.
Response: 210mL
